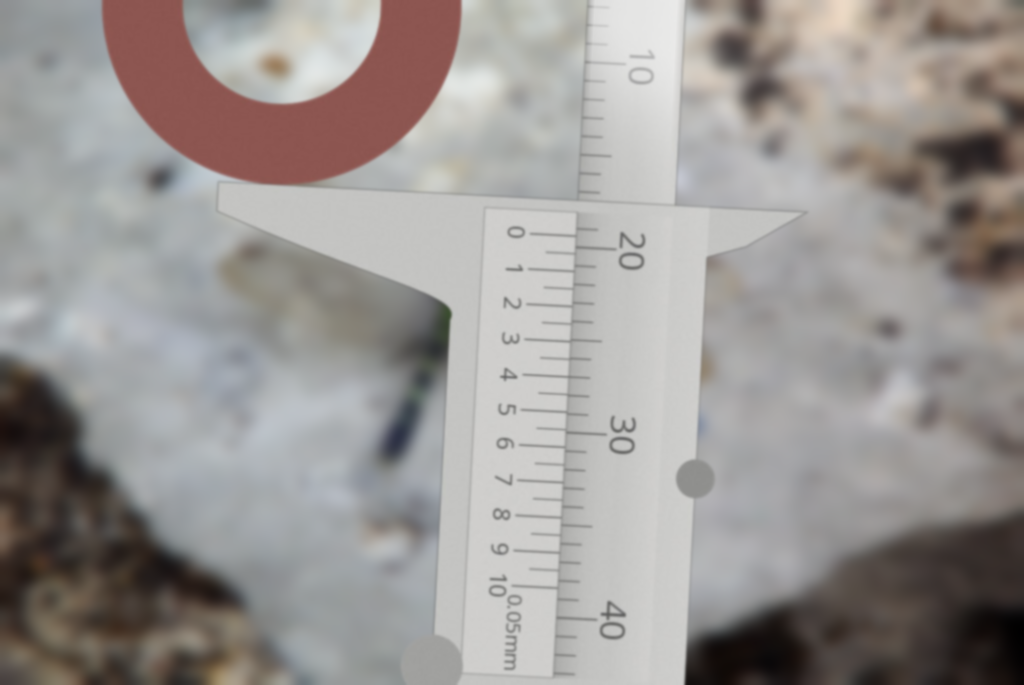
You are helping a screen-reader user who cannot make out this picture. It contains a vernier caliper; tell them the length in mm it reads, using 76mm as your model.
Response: 19.4mm
